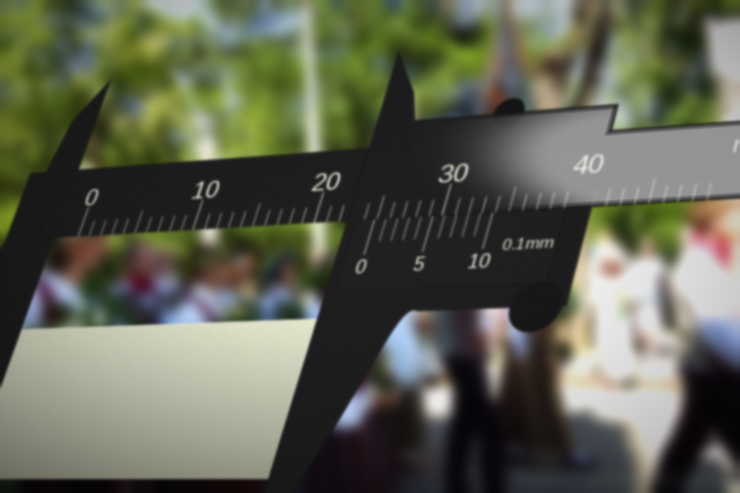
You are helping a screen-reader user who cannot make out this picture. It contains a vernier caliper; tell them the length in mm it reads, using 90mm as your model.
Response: 24.8mm
